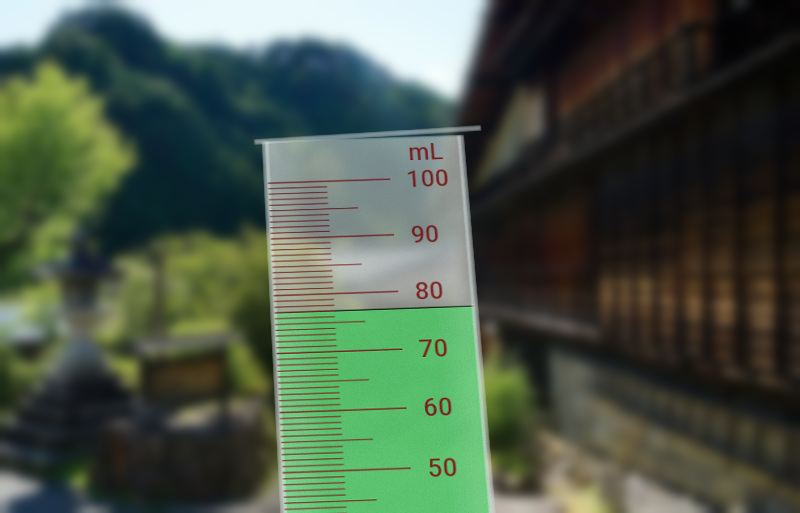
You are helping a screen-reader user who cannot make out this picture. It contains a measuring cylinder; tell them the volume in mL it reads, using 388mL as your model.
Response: 77mL
